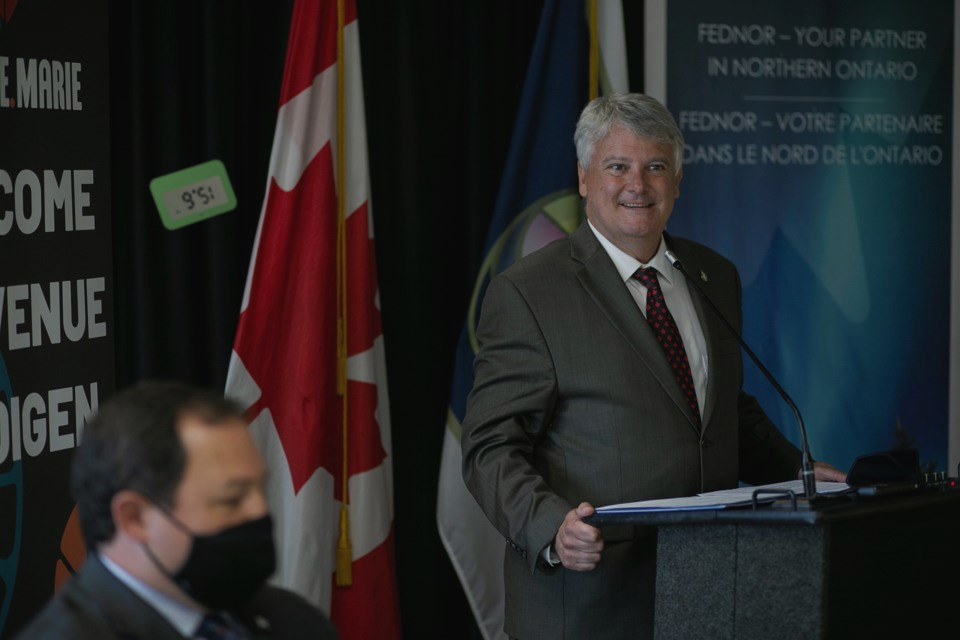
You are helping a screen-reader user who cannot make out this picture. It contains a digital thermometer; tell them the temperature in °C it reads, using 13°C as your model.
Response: 15.6°C
